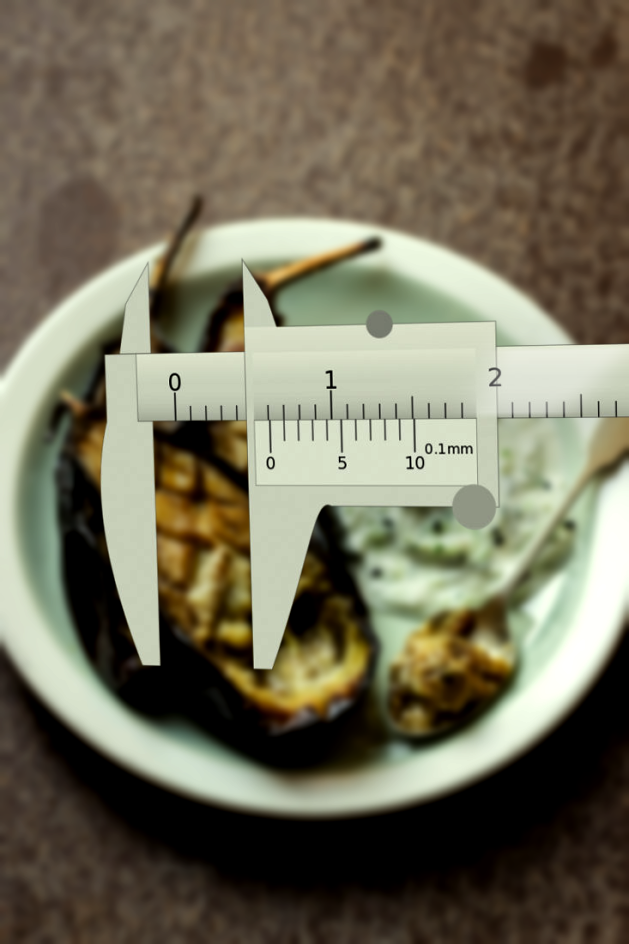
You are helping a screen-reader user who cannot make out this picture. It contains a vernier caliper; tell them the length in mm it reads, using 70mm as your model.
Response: 6.1mm
